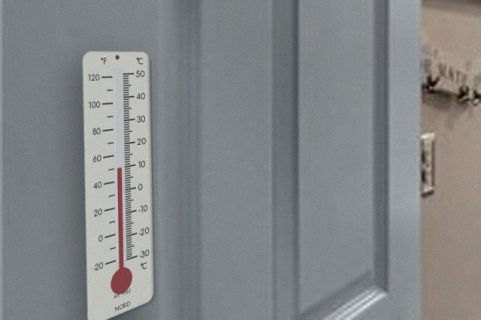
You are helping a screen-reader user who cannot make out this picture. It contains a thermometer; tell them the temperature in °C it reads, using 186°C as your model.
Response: 10°C
